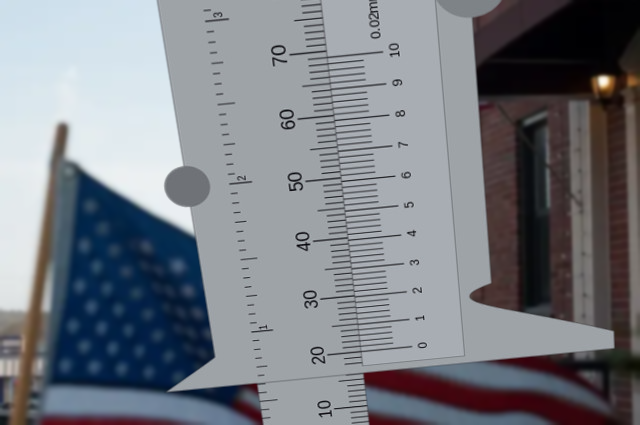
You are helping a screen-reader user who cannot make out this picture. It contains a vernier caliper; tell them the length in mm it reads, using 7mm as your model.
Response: 20.0mm
